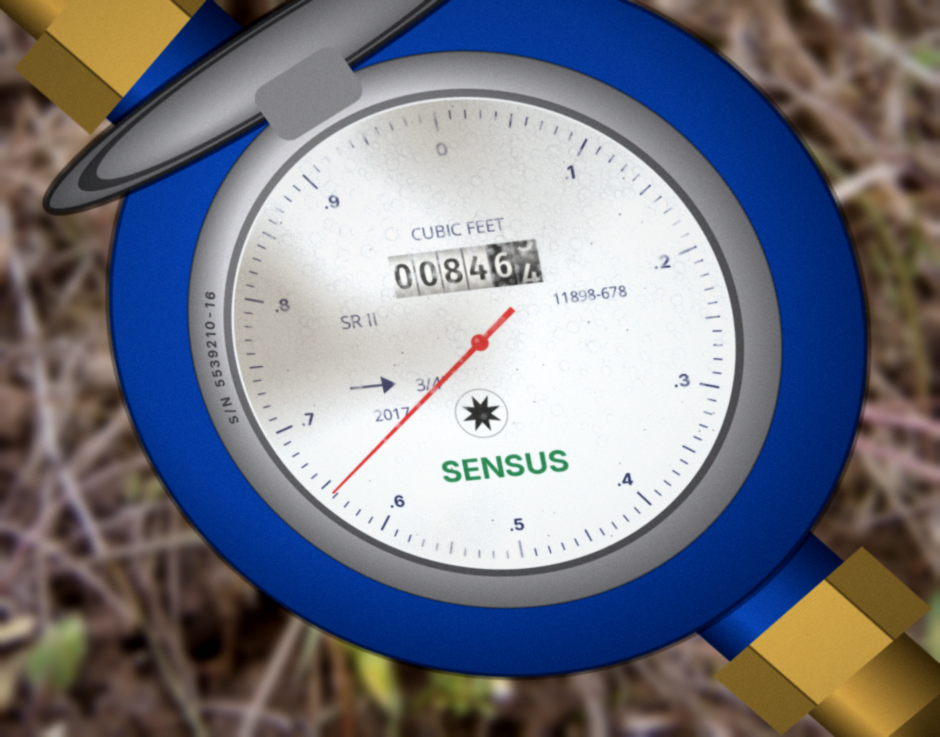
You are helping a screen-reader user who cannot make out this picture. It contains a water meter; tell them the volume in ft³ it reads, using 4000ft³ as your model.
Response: 8463.64ft³
